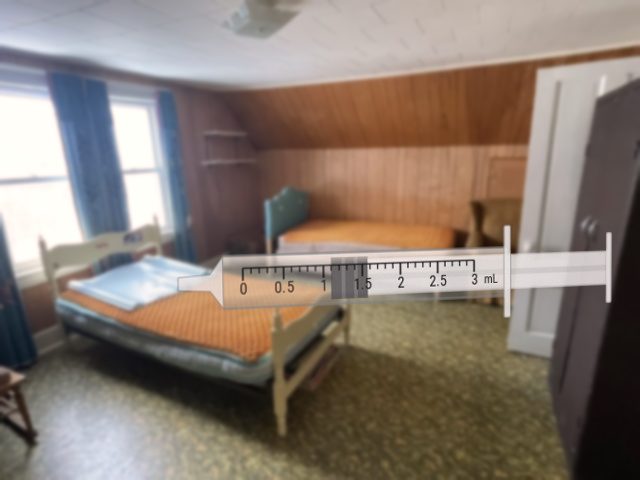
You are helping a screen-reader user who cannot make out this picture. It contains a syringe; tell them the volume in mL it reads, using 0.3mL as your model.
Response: 1.1mL
